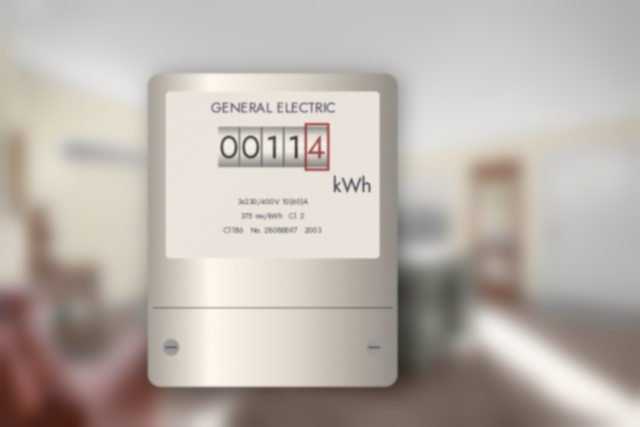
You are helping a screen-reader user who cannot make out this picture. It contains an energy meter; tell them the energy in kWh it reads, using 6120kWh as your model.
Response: 11.4kWh
